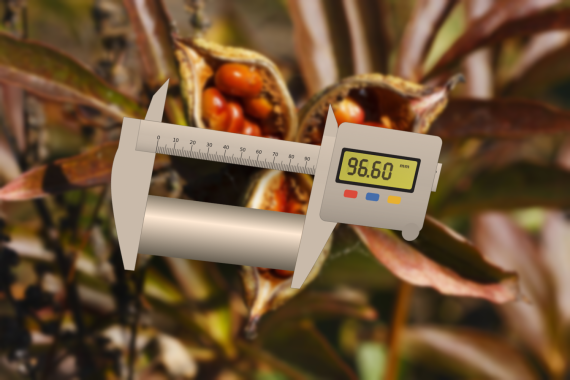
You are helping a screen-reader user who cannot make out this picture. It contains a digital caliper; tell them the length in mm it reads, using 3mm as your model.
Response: 96.60mm
